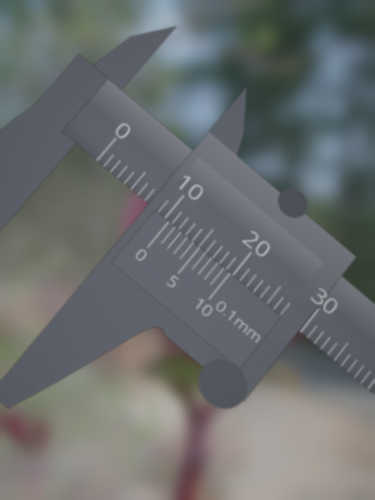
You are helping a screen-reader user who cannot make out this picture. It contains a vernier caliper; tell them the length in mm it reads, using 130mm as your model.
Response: 10.6mm
